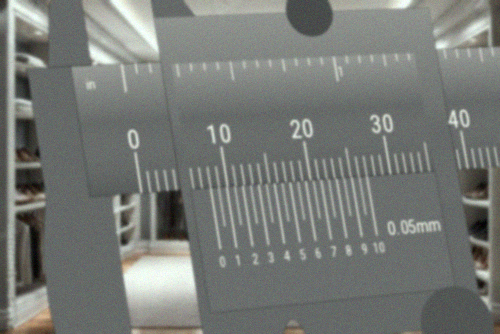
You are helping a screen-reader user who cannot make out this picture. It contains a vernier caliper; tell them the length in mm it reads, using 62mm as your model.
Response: 8.0mm
